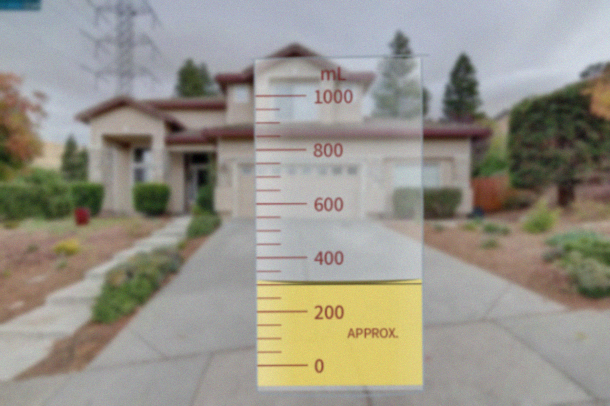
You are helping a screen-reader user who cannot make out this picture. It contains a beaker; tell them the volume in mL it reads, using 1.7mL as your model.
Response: 300mL
